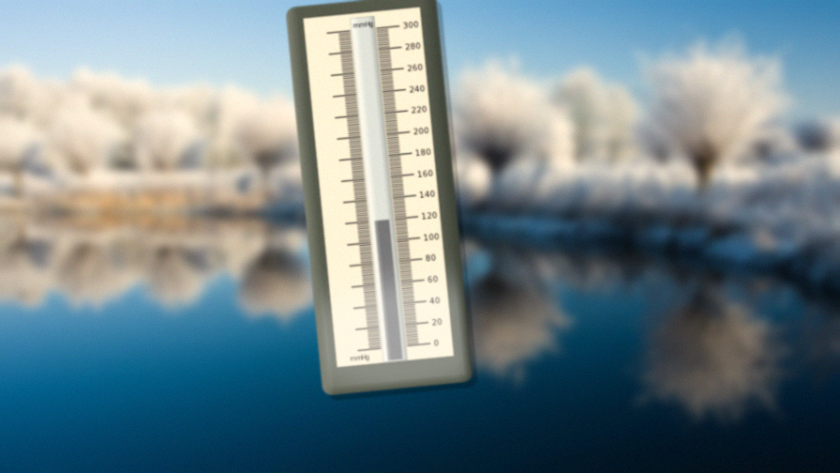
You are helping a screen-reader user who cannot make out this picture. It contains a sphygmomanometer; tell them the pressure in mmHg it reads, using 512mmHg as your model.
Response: 120mmHg
